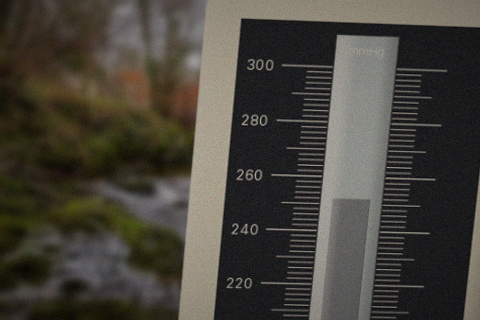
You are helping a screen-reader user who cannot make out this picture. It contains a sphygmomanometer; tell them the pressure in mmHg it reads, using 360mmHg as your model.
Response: 252mmHg
